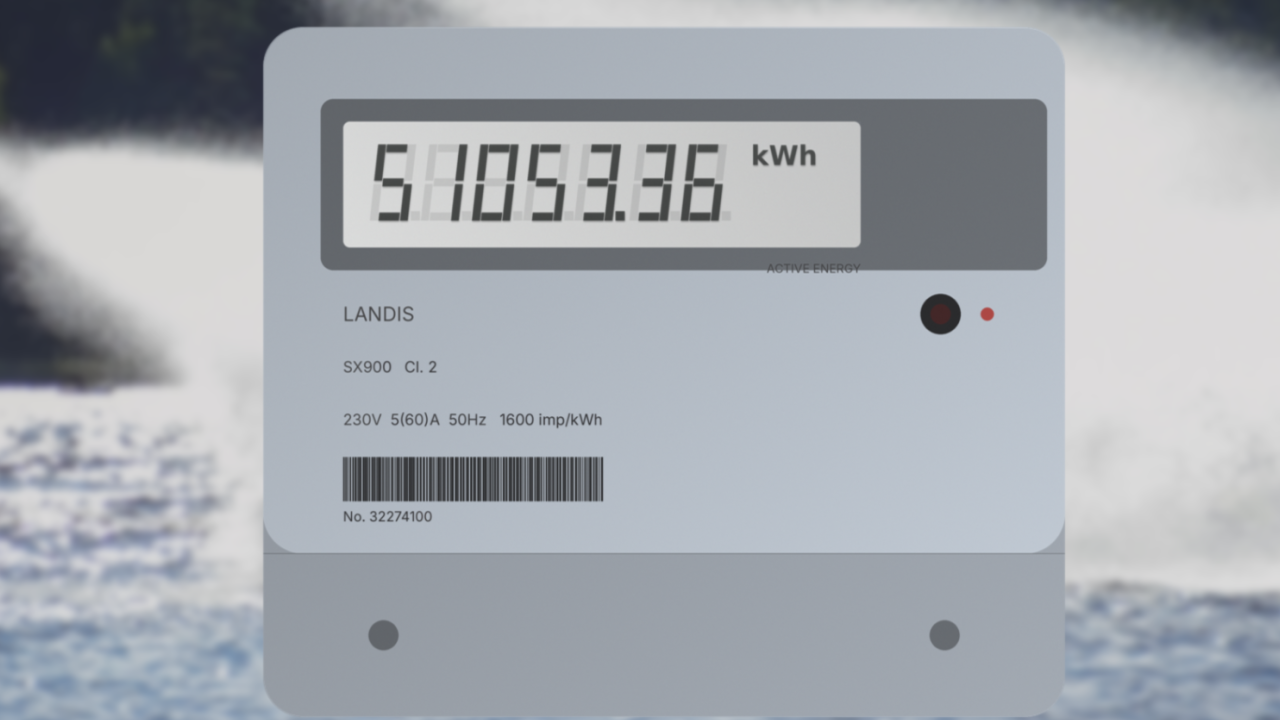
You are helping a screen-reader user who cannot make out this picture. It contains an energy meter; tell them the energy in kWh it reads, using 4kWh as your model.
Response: 51053.36kWh
